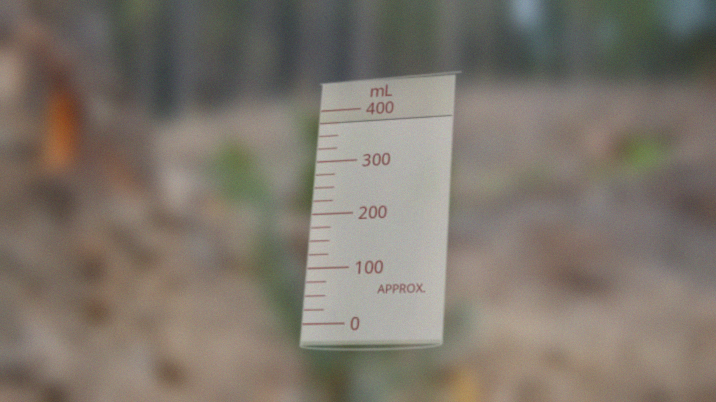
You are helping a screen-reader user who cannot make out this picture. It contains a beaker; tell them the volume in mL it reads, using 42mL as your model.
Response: 375mL
